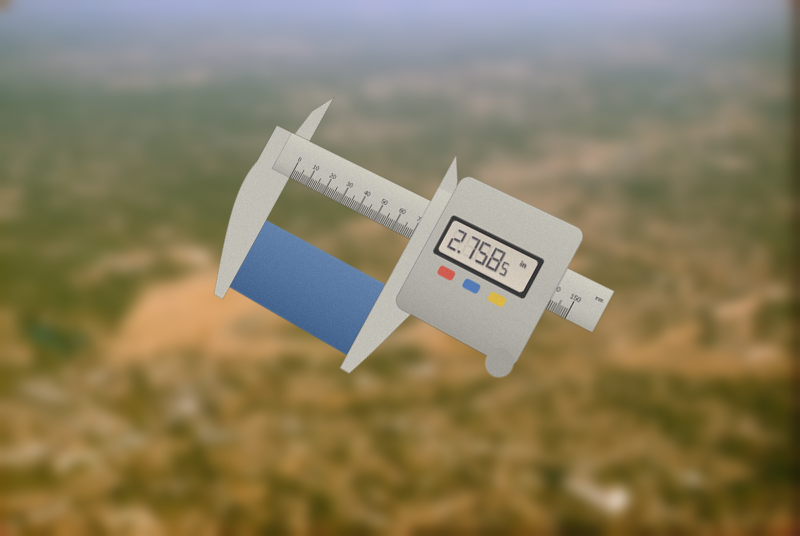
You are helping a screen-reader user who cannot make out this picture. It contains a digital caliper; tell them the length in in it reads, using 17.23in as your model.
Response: 2.7585in
